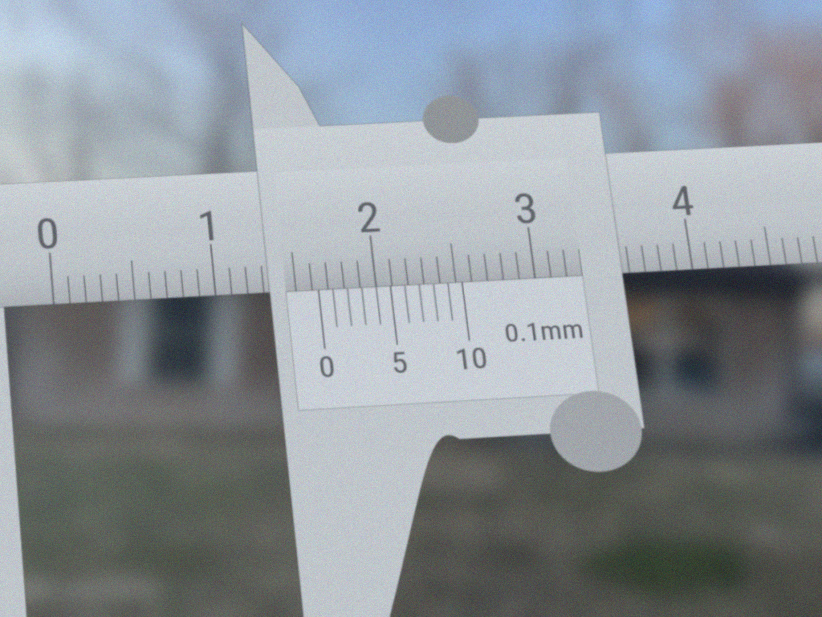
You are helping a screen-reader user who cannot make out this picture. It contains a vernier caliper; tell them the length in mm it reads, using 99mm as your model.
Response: 16.4mm
